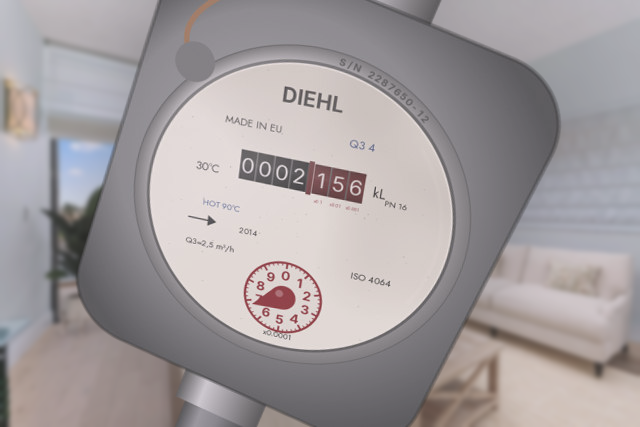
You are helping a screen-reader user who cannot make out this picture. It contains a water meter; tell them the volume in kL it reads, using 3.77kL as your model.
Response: 2.1566kL
